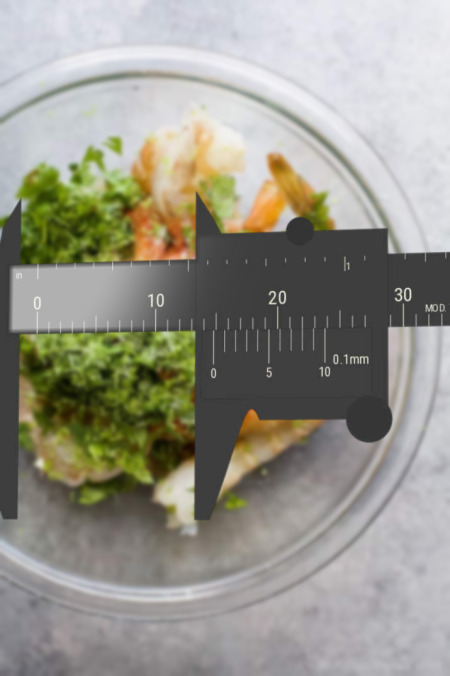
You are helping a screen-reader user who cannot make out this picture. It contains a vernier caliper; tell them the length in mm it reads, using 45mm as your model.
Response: 14.8mm
